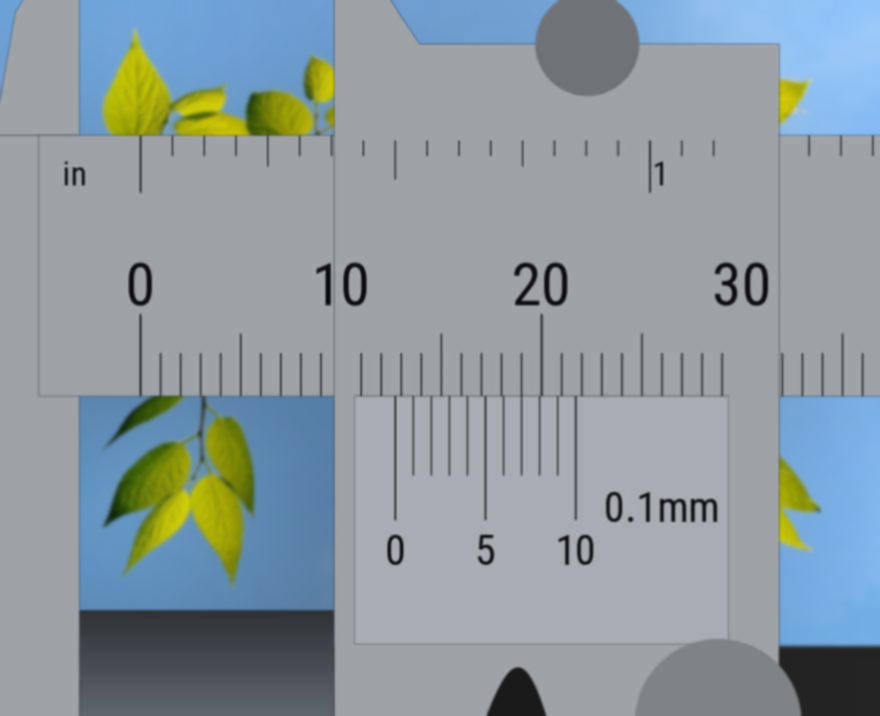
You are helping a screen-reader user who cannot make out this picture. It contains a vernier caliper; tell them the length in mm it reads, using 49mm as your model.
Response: 12.7mm
